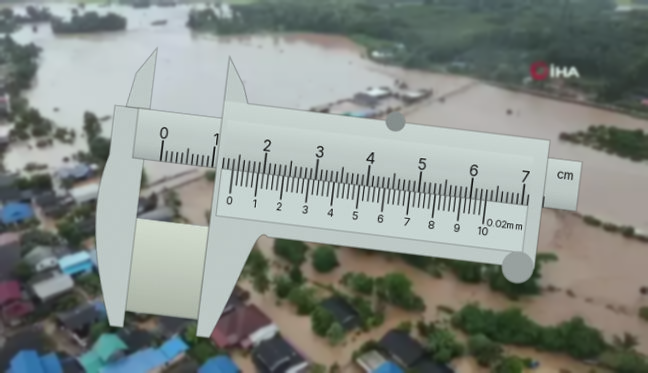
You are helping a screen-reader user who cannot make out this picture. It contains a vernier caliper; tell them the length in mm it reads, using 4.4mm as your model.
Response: 14.0mm
